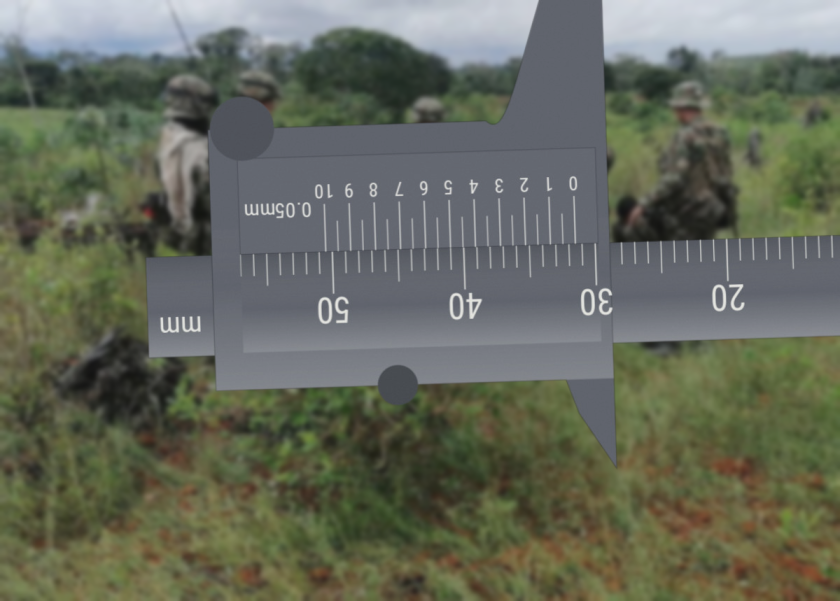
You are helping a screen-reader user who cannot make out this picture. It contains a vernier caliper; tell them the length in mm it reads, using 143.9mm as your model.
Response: 31.5mm
